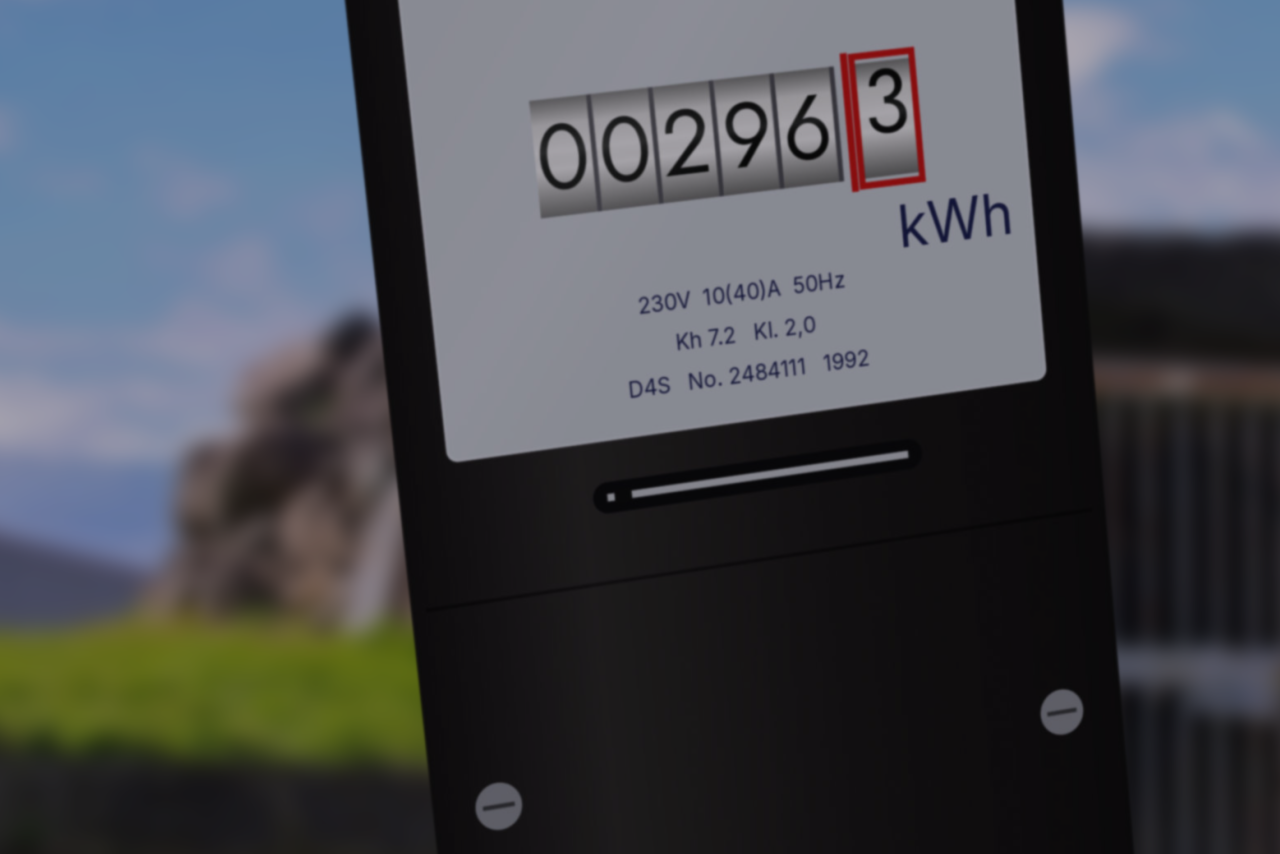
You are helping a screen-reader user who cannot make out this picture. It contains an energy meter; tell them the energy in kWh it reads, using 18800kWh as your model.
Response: 296.3kWh
